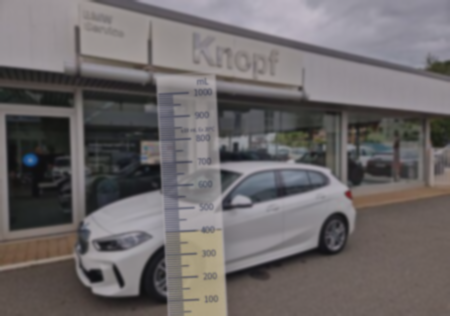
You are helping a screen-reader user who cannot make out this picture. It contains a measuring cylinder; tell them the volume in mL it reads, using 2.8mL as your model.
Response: 400mL
